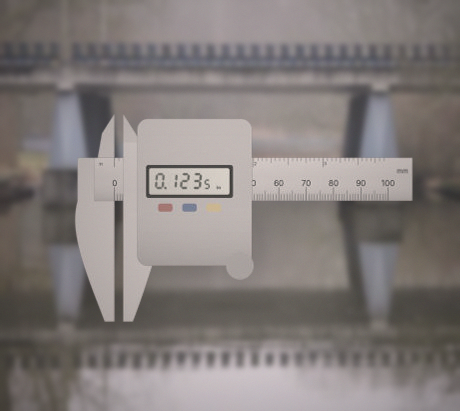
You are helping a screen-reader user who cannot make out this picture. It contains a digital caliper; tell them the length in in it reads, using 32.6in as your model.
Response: 0.1235in
